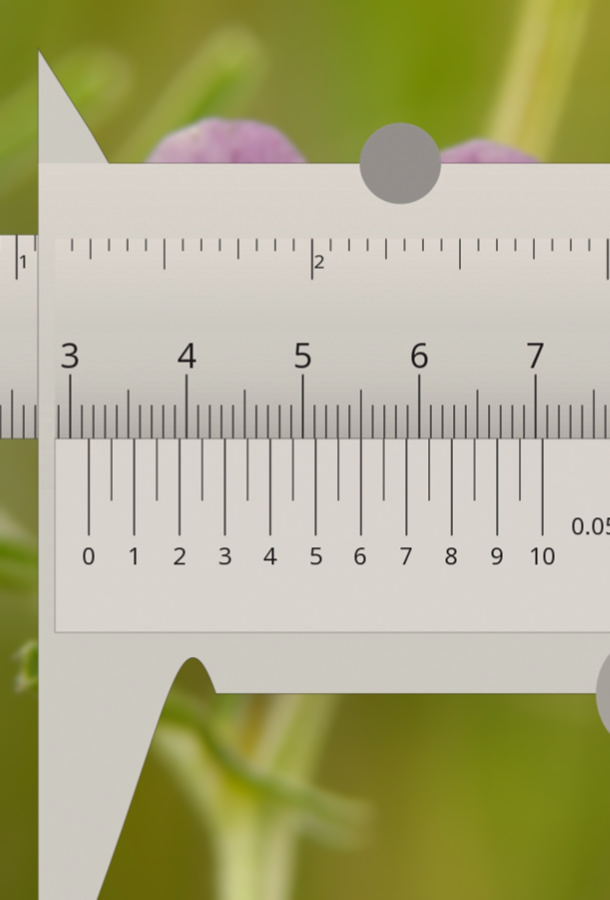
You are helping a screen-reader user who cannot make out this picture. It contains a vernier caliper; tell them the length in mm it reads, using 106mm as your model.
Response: 31.6mm
